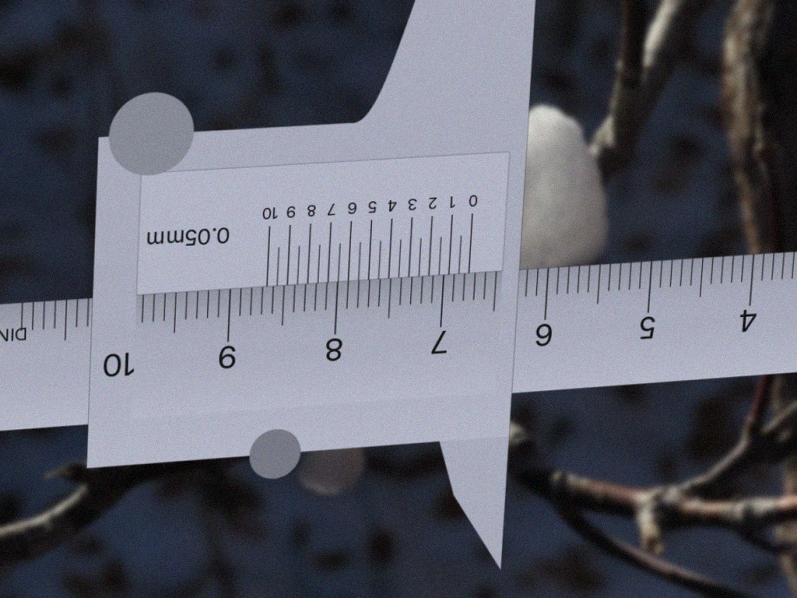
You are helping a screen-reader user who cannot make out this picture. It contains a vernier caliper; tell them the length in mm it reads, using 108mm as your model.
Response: 67.6mm
